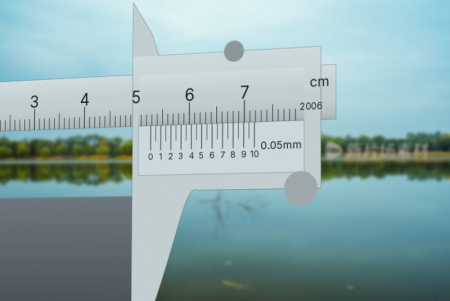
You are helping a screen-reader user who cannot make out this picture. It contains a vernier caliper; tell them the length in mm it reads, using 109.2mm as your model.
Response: 52.8mm
